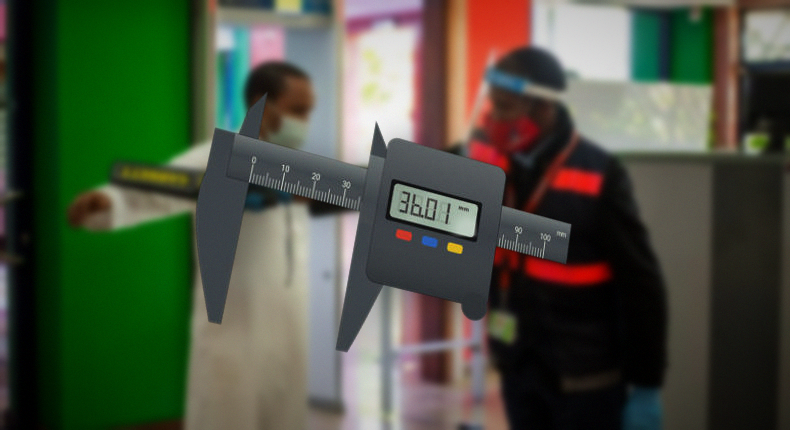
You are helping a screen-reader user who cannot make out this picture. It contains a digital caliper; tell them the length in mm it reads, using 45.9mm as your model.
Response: 36.01mm
